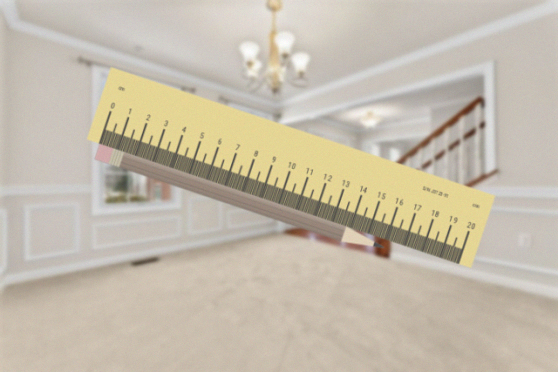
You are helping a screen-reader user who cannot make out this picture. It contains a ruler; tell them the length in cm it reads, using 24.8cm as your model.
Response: 16cm
